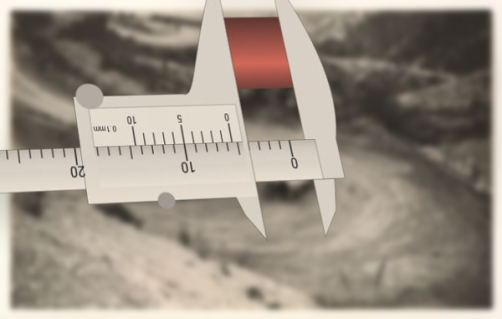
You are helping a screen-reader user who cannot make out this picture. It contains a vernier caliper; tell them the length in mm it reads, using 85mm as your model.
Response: 5.5mm
